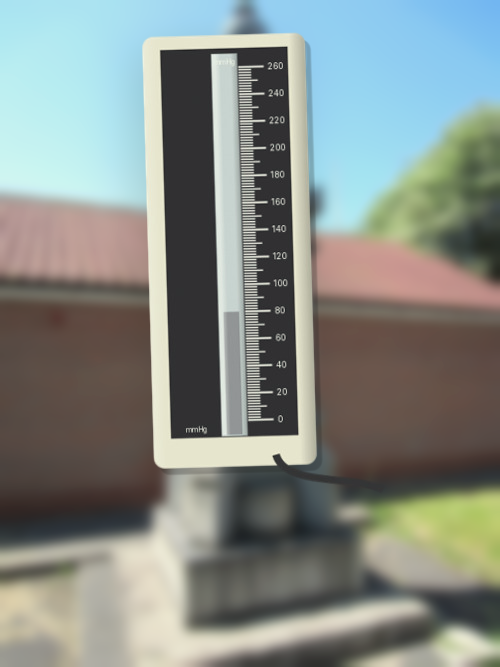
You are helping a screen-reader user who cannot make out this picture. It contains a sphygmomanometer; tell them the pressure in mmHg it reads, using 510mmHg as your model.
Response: 80mmHg
